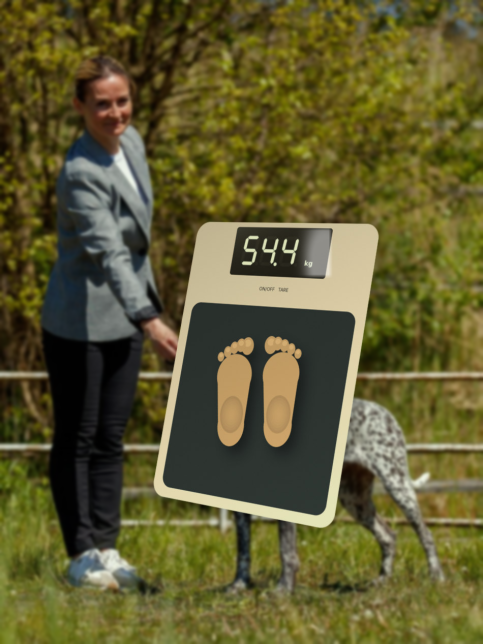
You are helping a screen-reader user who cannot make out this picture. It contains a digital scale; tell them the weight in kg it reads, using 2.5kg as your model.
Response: 54.4kg
